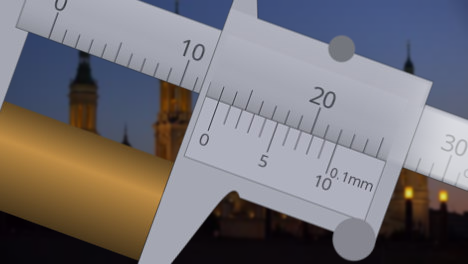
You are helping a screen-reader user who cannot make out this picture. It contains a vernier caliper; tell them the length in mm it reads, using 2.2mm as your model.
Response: 13.0mm
